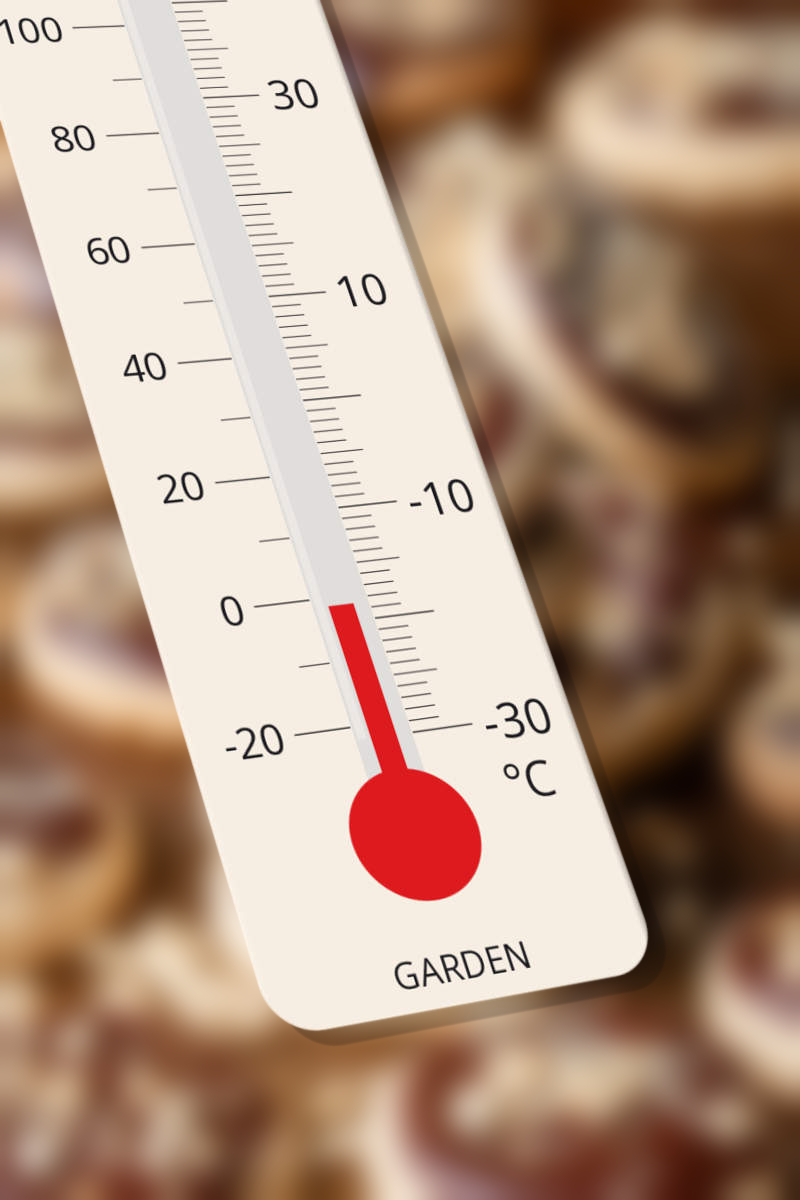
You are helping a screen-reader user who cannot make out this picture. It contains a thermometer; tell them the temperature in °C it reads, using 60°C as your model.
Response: -18.5°C
